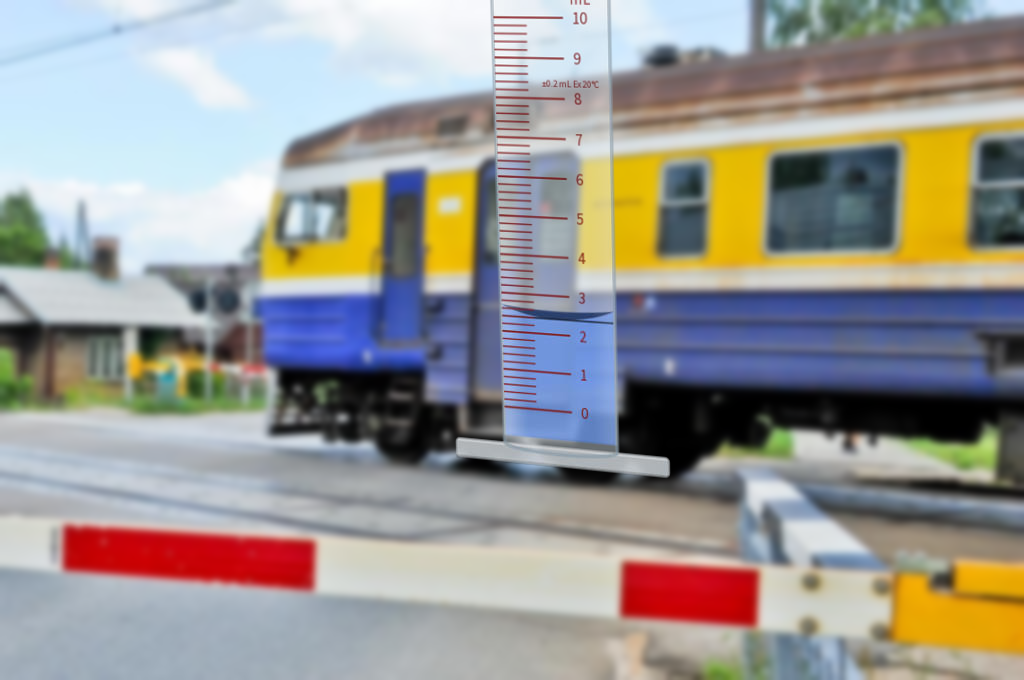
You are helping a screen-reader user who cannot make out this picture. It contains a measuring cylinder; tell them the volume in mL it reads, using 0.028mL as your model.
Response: 2.4mL
